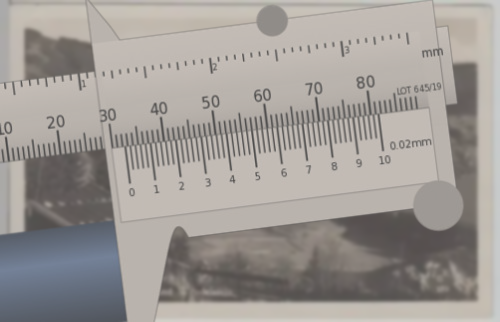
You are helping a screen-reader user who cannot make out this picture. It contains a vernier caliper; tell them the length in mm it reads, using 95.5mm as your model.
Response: 32.5mm
